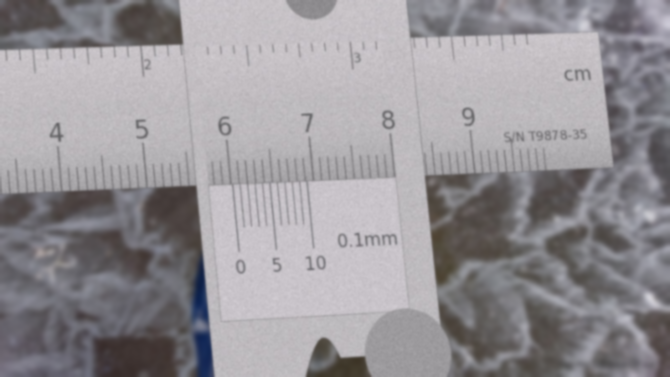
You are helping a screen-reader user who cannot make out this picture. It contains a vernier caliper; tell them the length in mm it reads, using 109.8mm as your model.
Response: 60.2mm
